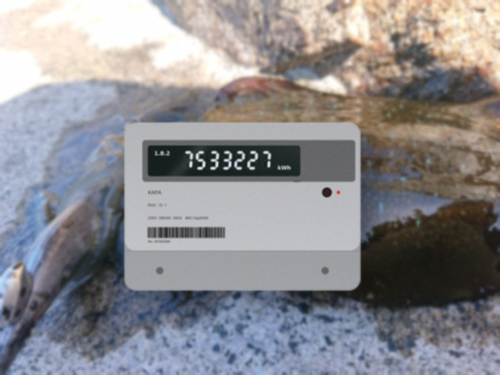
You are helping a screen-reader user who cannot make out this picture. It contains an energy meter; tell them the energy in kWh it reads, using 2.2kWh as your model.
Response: 7533227kWh
